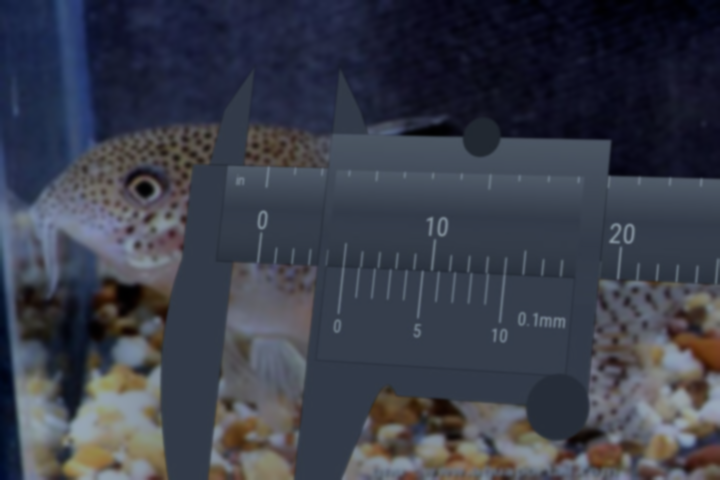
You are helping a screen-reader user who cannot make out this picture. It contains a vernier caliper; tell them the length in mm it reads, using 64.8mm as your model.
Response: 5.0mm
